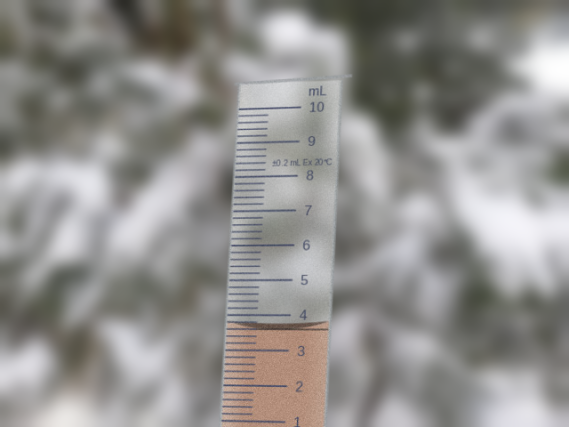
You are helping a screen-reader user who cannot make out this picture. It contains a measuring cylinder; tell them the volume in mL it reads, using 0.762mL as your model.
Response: 3.6mL
